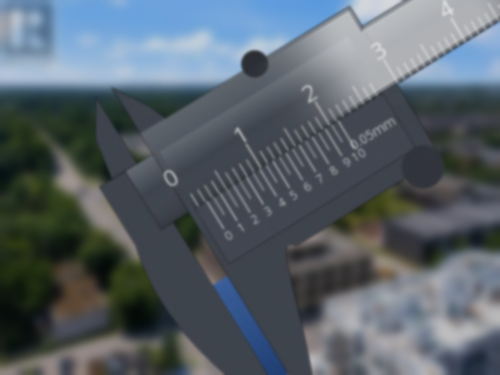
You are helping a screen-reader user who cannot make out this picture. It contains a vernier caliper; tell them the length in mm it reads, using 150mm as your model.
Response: 2.2mm
